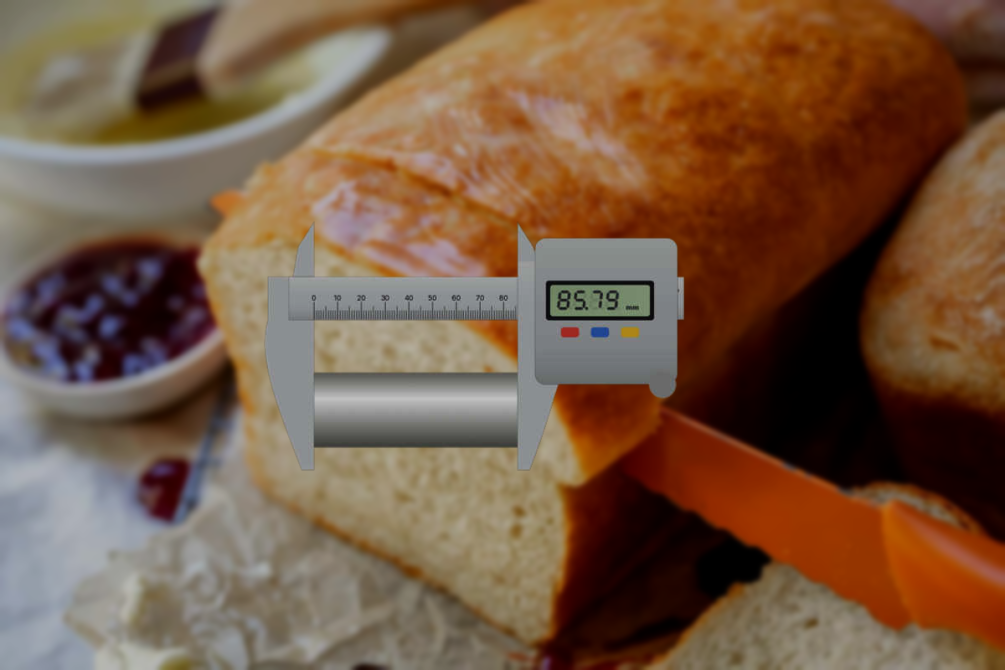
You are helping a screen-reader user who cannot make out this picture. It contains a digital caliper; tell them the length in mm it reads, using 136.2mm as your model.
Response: 85.79mm
